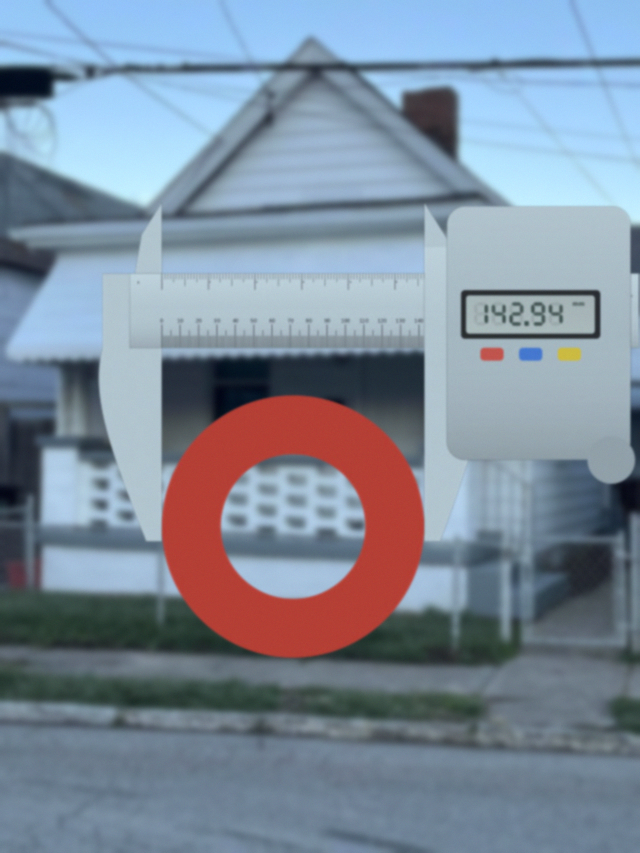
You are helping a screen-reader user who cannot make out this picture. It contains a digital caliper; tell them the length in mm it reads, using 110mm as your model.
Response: 142.94mm
